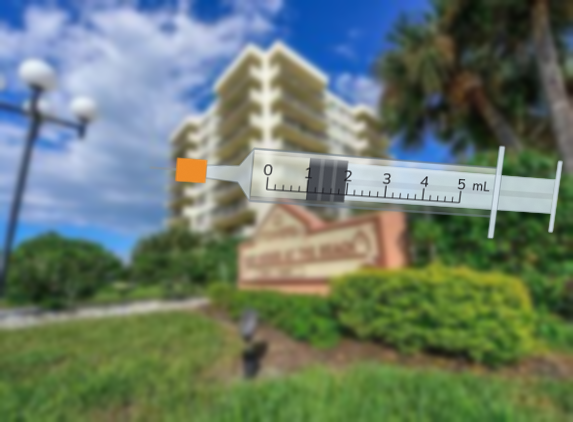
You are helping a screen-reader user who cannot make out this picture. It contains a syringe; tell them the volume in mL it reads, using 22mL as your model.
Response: 1mL
